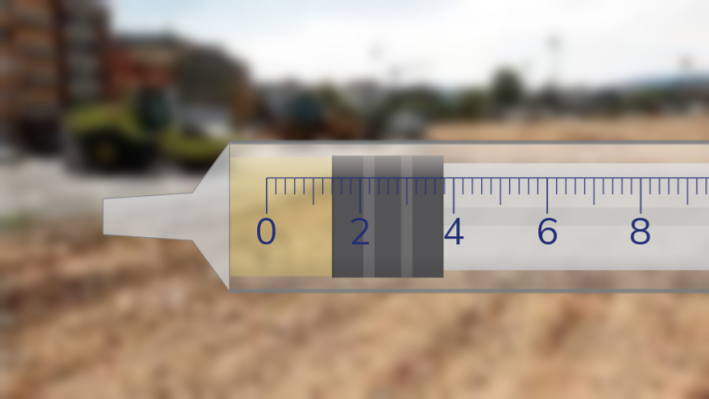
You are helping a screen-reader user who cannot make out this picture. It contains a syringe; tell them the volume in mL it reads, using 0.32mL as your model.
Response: 1.4mL
